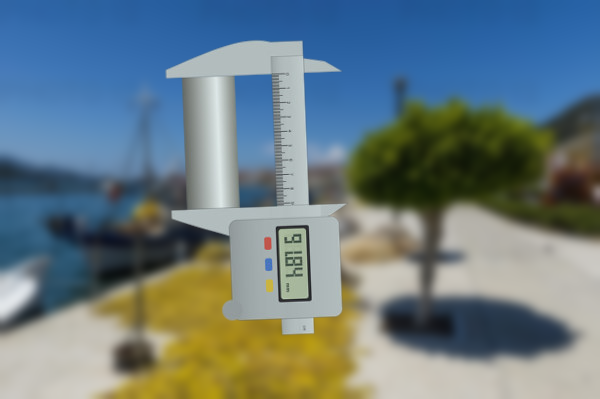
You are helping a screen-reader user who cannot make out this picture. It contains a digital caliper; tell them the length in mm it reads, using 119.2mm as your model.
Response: 91.84mm
